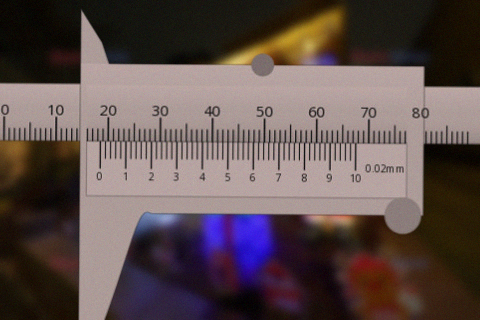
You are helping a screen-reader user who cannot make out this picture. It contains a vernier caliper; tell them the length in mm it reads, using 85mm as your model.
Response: 18.5mm
